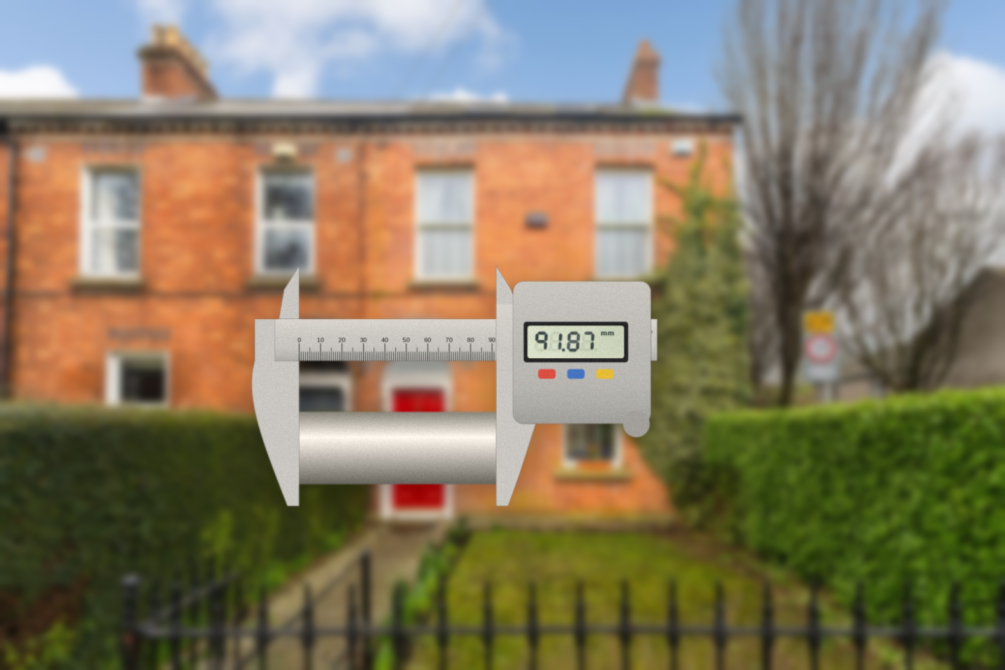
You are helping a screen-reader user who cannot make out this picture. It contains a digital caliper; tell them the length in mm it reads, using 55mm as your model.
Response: 91.87mm
